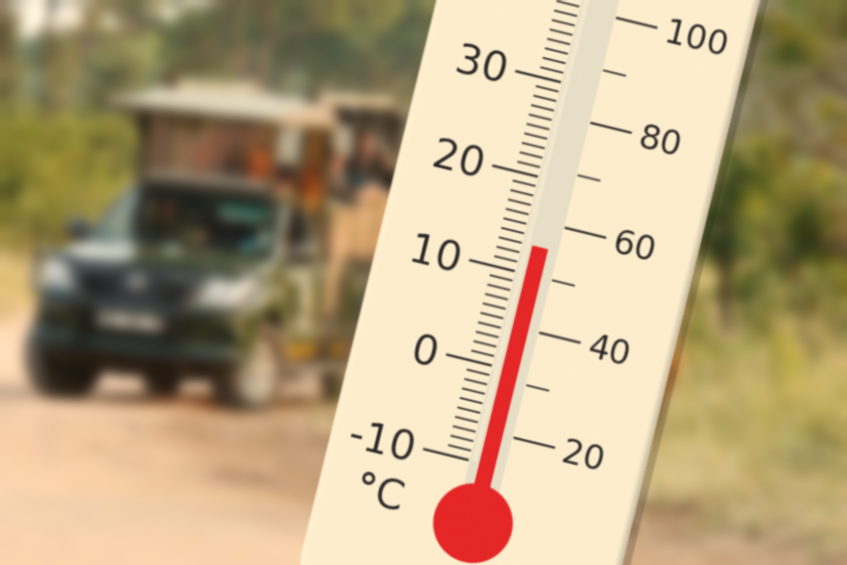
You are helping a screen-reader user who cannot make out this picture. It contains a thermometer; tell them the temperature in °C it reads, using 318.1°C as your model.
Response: 13°C
